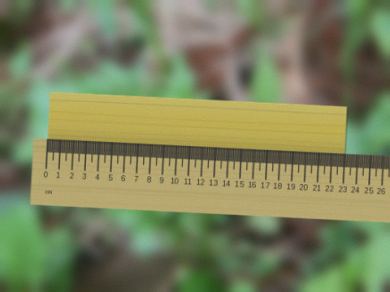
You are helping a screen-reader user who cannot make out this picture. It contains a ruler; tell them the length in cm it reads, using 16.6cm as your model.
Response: 23cm
